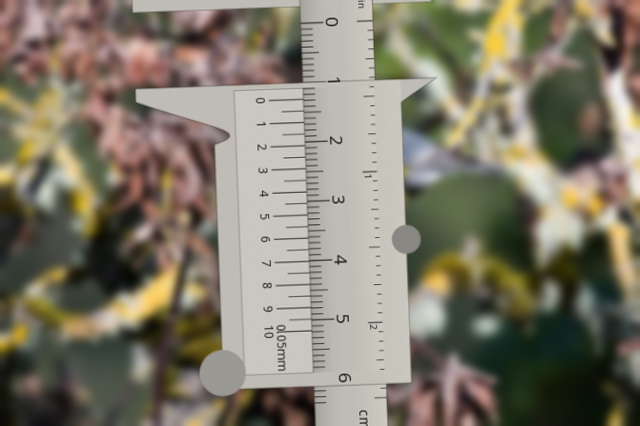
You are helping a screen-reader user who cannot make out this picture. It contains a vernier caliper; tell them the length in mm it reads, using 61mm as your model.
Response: 12.8mm
